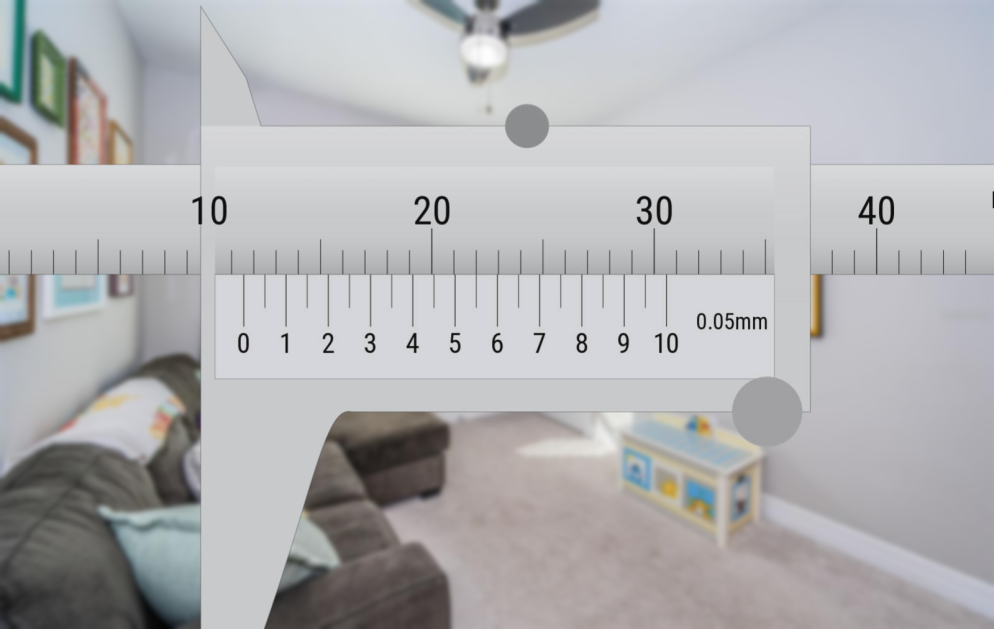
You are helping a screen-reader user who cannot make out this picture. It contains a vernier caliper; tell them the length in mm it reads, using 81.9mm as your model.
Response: 11.55mm
